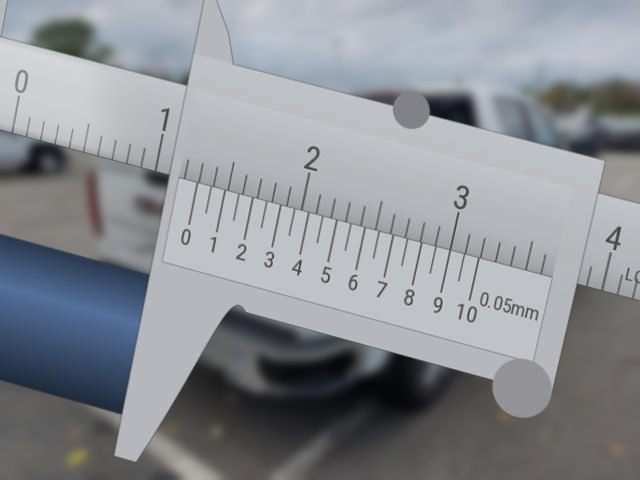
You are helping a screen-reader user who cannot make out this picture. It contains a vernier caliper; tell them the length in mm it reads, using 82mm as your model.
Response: 12.9mm
